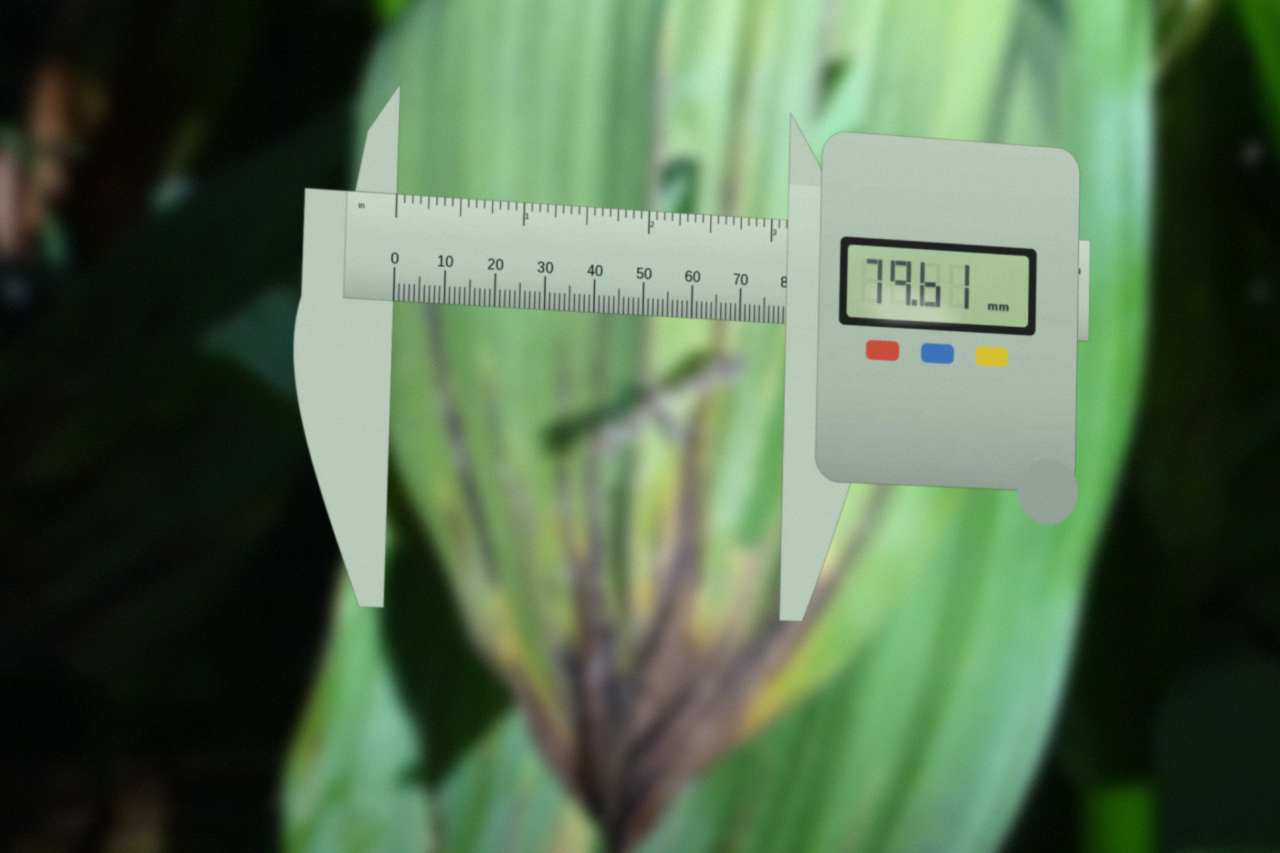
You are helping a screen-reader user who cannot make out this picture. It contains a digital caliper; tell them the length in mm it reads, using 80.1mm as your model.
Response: 79.61mm
